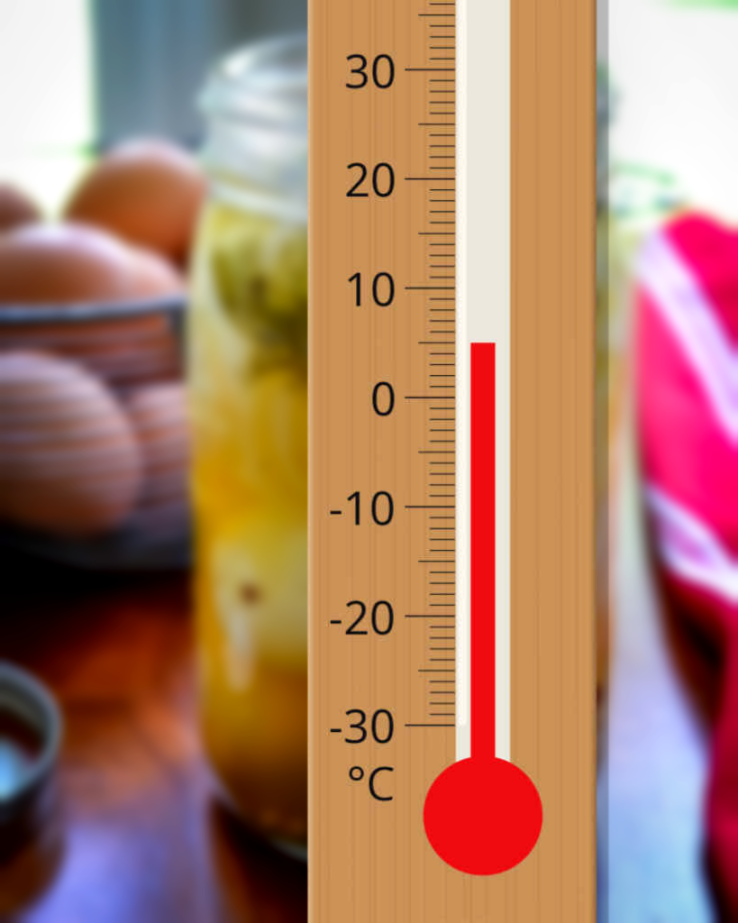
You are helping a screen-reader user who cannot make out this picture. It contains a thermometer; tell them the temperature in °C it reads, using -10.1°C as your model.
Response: 5°C
